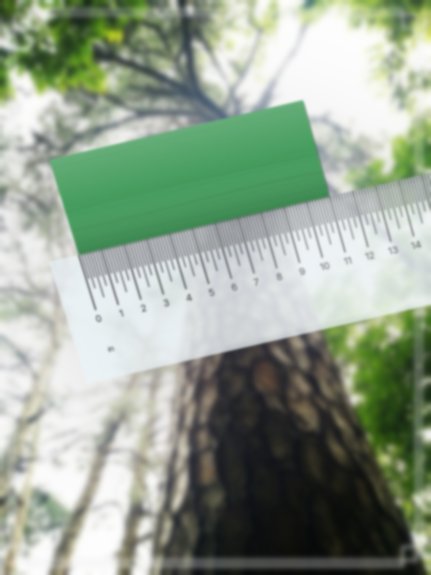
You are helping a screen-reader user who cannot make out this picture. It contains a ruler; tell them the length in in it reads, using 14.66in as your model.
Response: 11in
